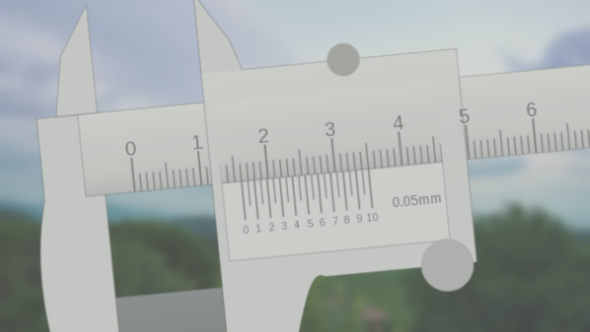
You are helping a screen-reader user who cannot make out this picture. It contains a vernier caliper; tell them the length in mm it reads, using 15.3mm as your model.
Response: 16.0mm
